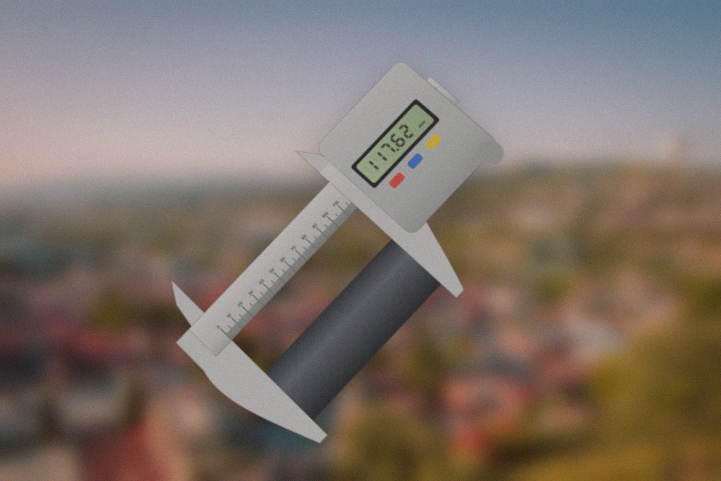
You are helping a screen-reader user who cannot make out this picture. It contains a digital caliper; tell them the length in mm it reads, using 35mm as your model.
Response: 117.62mm
